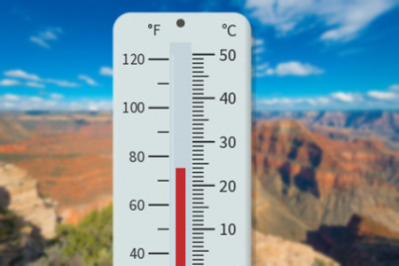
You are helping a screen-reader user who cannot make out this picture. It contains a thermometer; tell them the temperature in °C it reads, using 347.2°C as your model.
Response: 24°C
